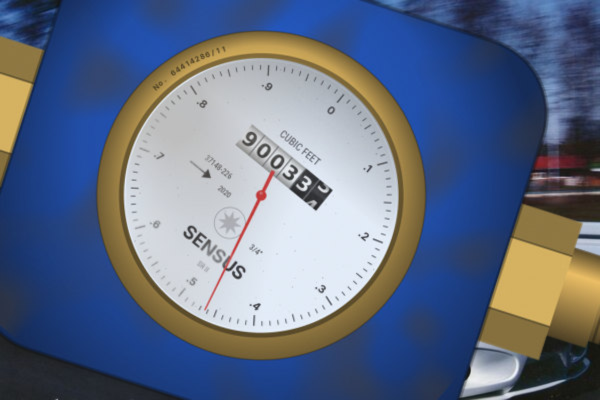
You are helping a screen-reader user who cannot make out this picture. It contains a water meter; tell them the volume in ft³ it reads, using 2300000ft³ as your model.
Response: 900333.46ft³
